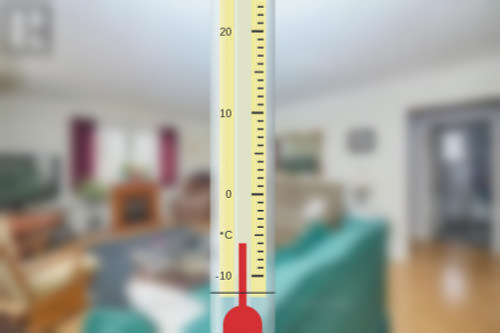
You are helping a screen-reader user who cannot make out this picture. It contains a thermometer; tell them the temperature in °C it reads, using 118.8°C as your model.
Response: -6°C
